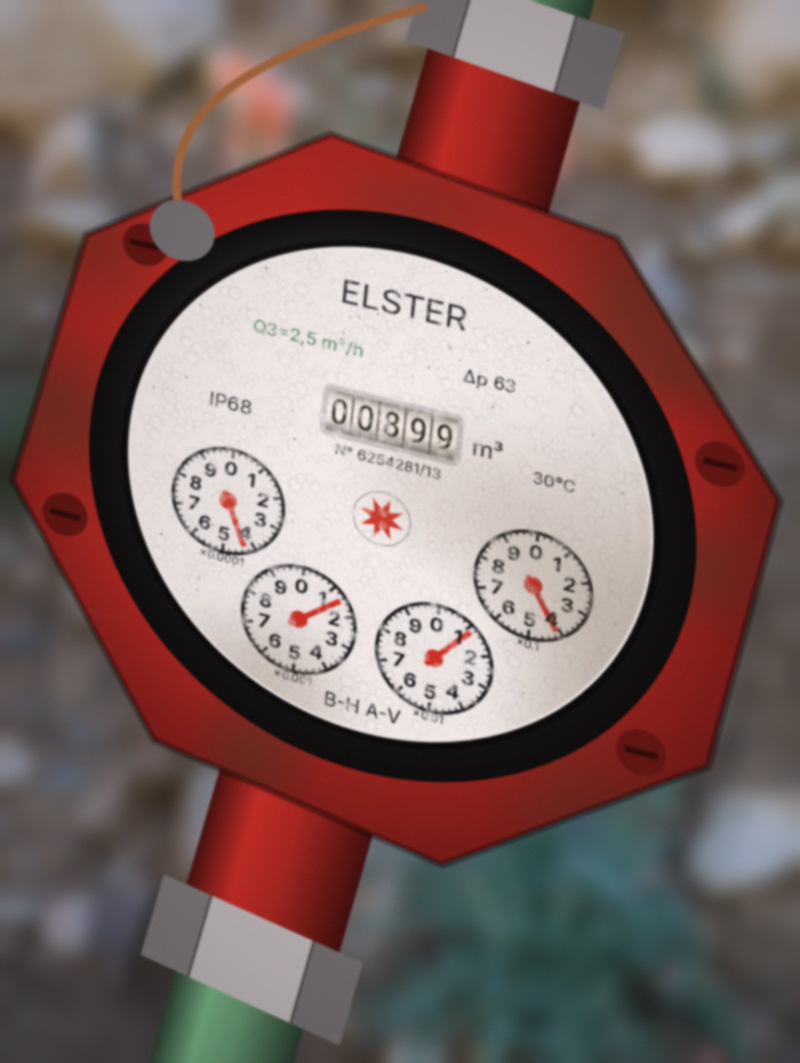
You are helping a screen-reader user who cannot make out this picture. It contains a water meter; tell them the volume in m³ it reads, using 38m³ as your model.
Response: 899.4114m³
